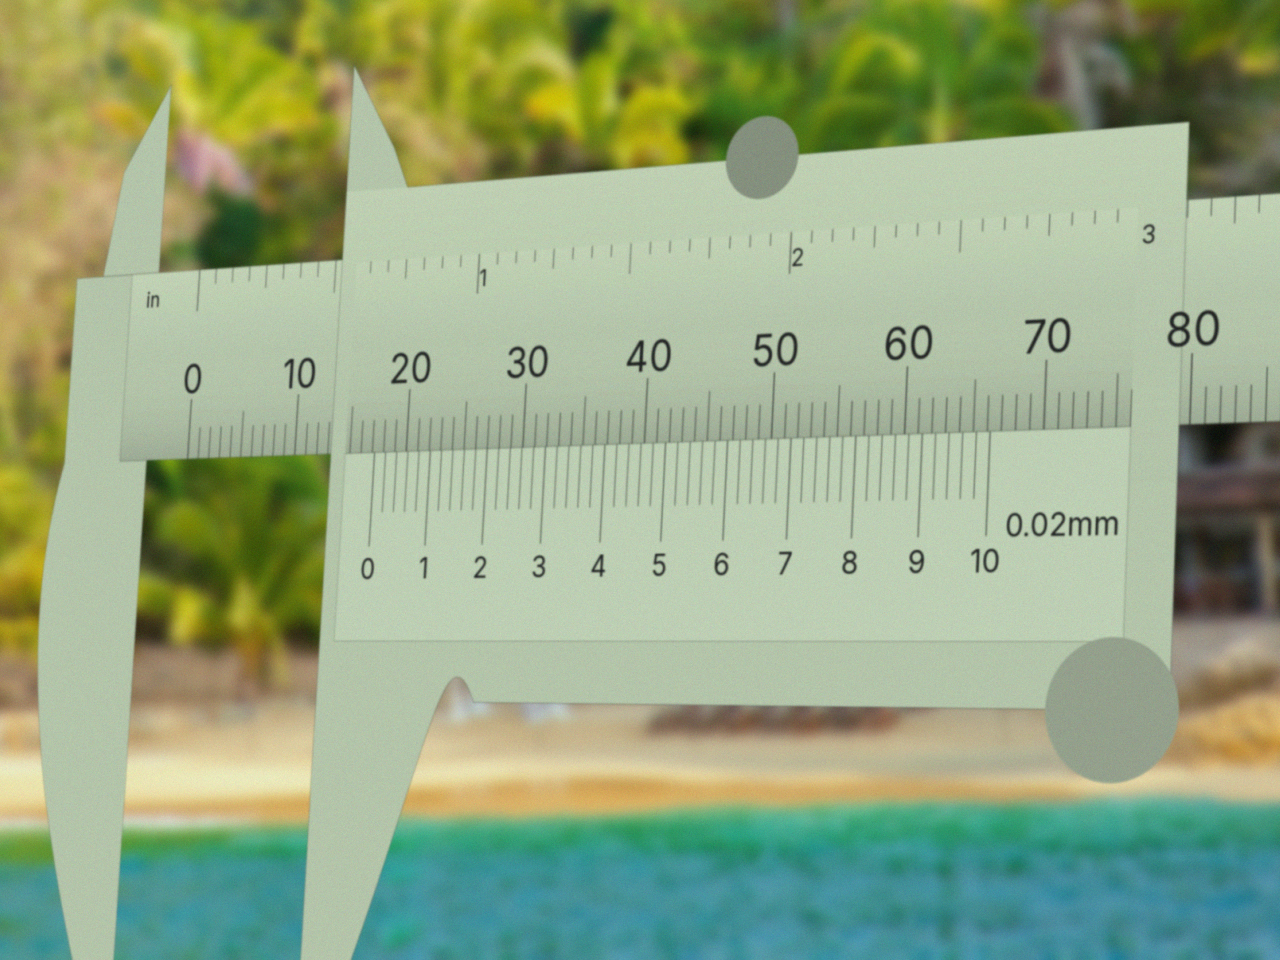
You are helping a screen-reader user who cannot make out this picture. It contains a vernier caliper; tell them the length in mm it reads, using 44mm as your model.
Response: 17.2mm
